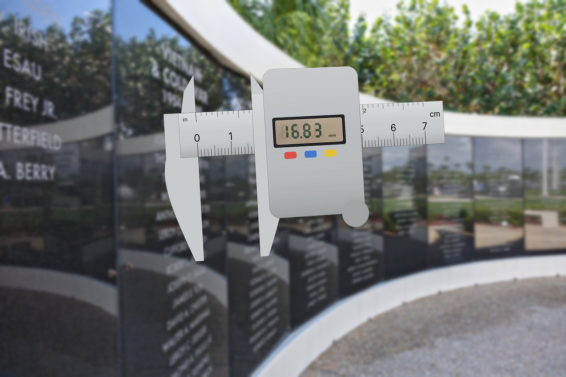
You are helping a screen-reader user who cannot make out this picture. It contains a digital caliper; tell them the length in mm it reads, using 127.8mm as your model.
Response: 16.83mm
